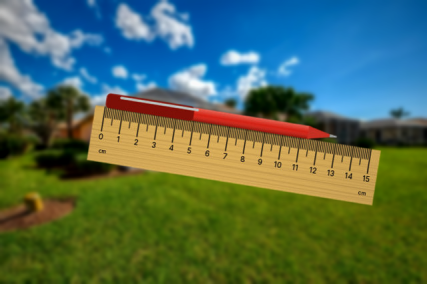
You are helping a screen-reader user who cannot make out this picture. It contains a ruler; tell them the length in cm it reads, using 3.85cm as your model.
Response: 13cm
